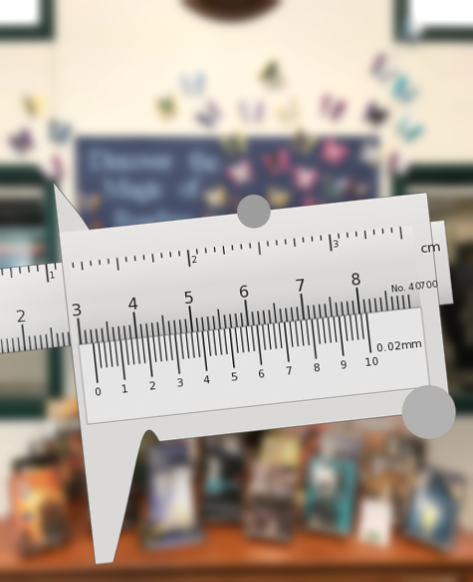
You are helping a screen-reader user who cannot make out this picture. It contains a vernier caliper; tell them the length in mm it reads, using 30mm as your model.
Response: 32.2mm
